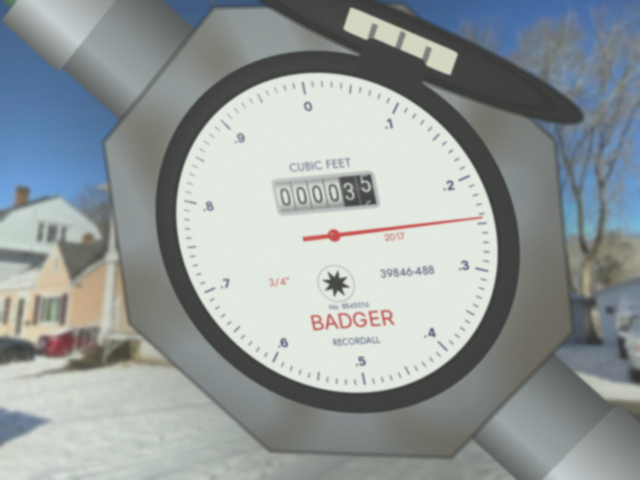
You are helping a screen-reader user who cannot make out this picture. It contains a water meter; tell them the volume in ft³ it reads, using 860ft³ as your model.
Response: 35.24ft³
